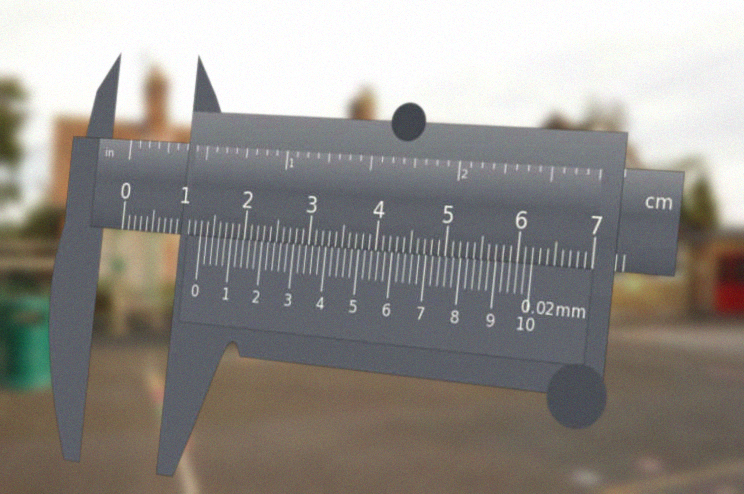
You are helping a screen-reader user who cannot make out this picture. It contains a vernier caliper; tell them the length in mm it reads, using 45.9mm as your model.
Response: 13.0mm
